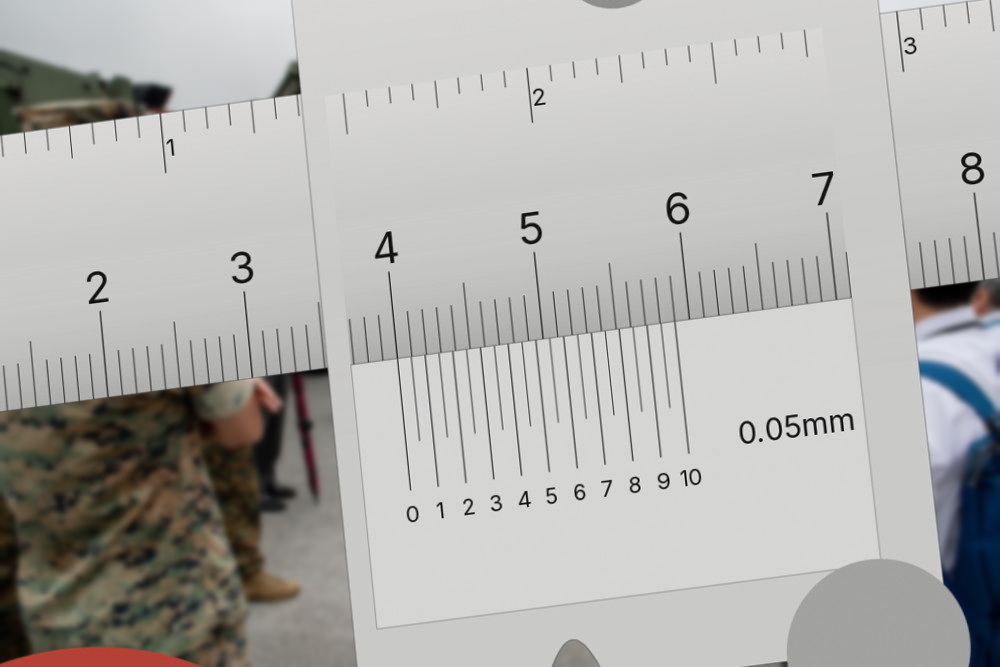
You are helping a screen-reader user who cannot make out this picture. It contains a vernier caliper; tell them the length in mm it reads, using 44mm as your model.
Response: 40.0mm
